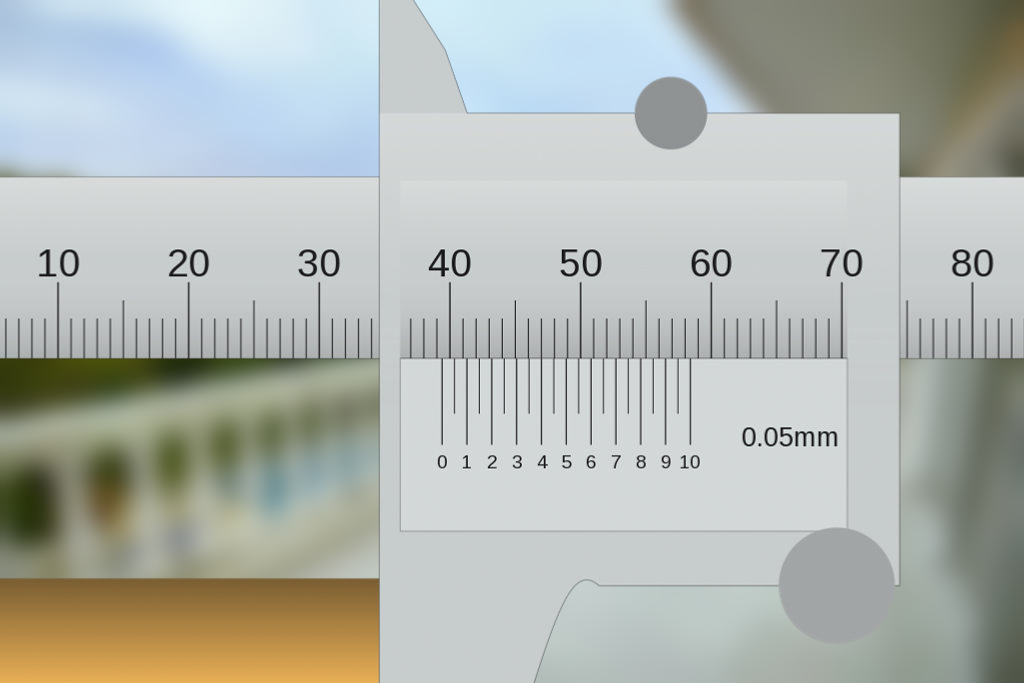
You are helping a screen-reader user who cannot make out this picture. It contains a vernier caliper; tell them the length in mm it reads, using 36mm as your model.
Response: 39.4mm
